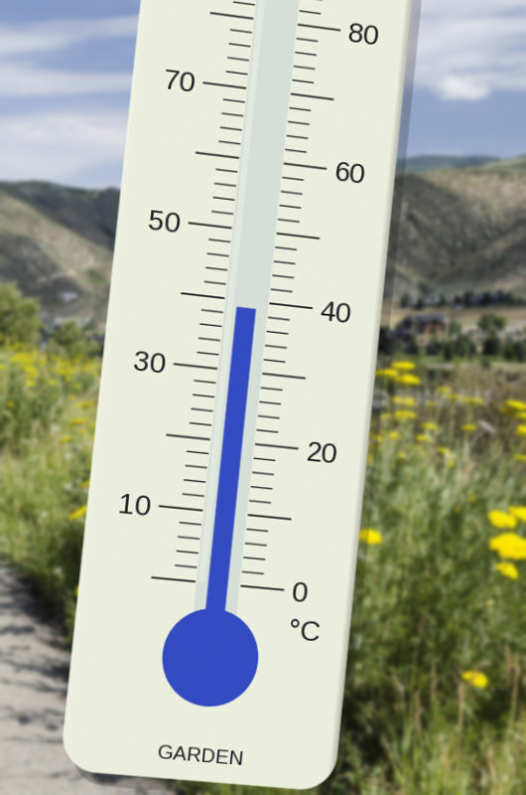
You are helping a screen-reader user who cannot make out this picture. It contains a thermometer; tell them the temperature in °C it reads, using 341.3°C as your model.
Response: 39°C
